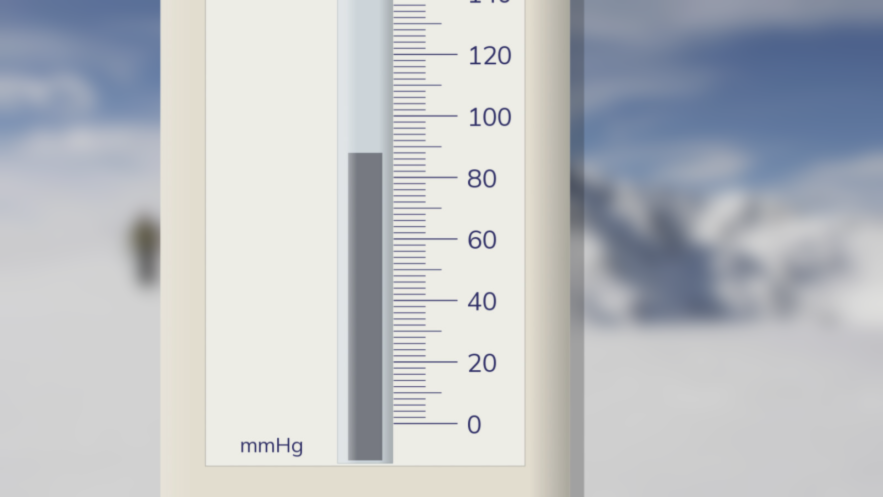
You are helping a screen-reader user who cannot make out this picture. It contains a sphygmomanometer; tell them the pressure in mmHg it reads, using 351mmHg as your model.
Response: 88mmHg
